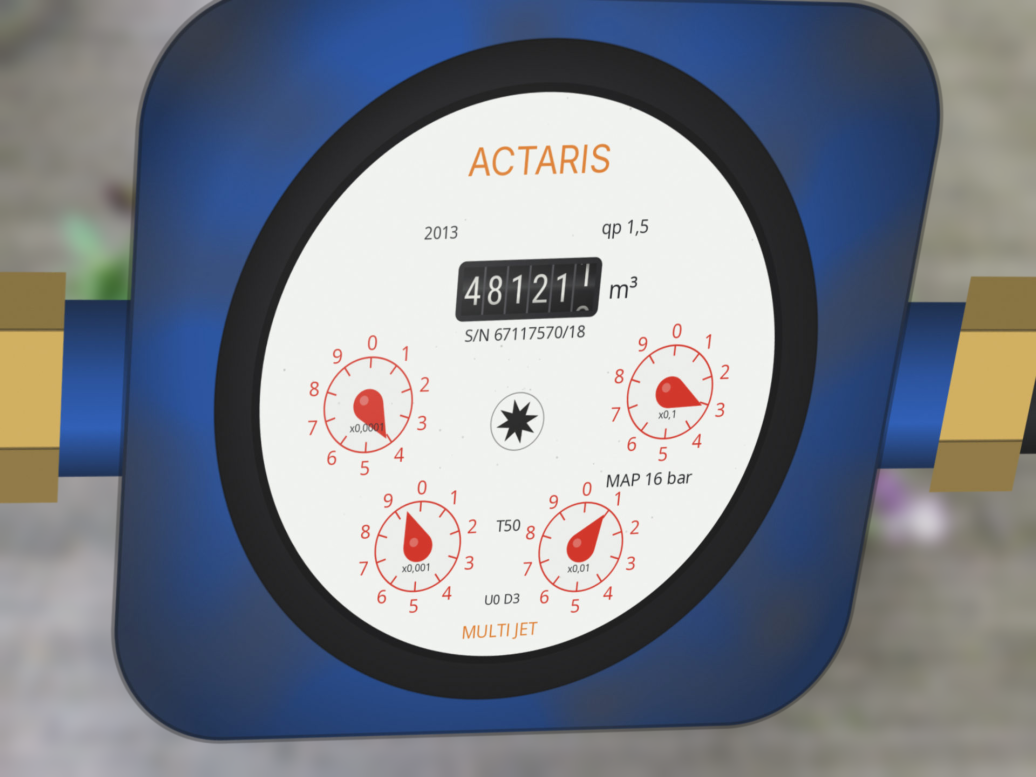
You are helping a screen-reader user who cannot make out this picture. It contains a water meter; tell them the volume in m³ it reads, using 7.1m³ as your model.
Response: 481211.3094m³
